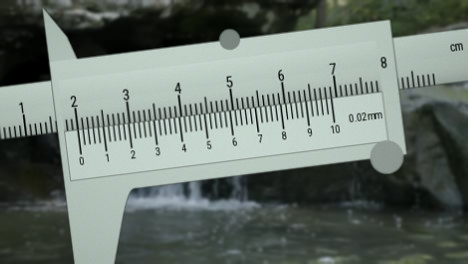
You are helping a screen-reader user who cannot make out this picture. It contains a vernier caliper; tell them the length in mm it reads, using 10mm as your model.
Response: 20.0mm
